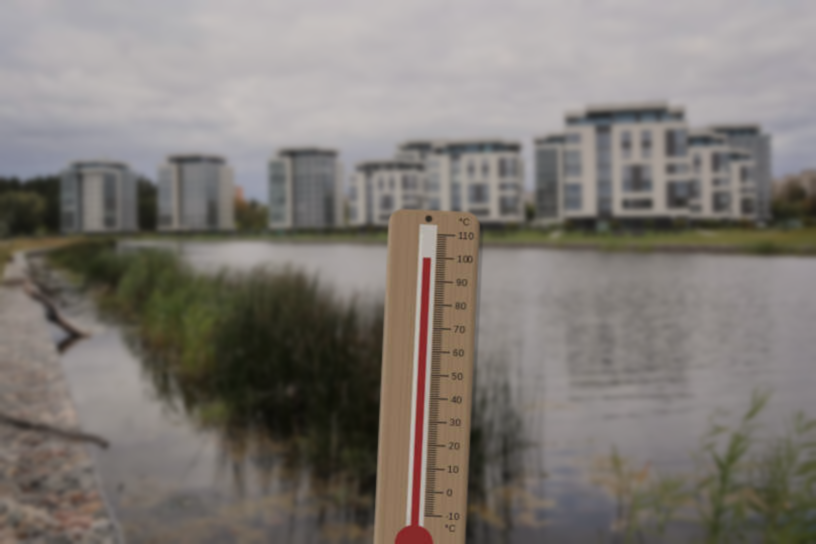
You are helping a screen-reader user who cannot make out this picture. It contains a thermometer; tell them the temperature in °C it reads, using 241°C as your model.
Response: 100°C
